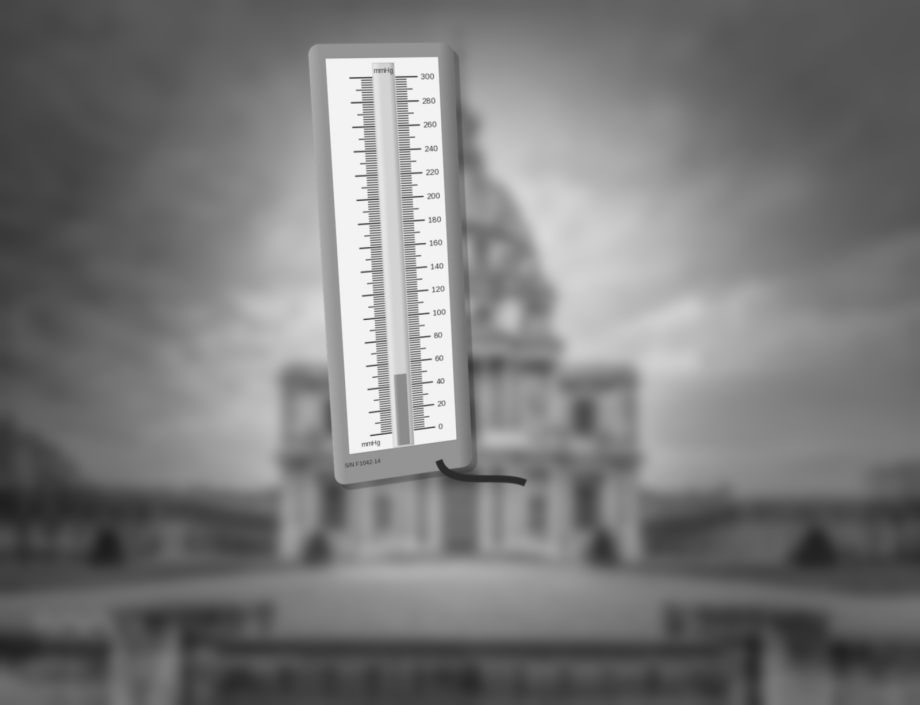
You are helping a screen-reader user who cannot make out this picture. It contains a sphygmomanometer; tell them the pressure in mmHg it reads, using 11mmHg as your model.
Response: 50mmHg
